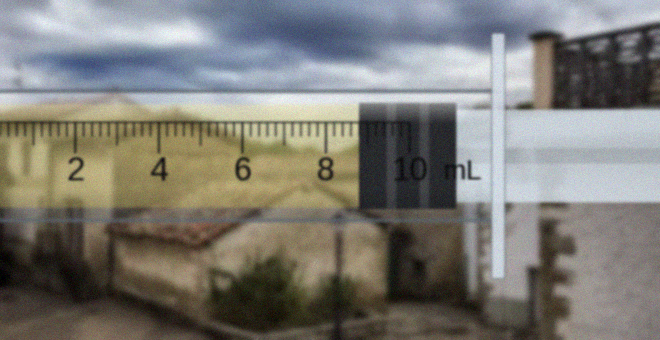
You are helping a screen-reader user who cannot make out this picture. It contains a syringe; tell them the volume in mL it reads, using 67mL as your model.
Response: 8.8mL
